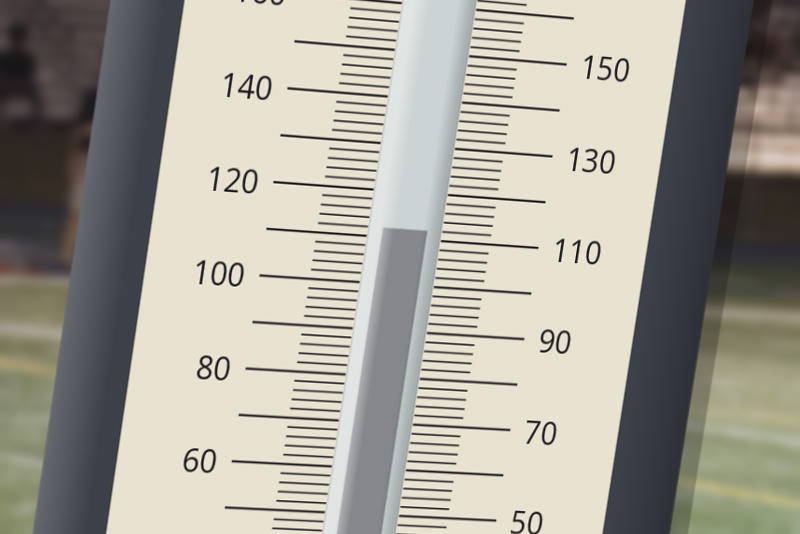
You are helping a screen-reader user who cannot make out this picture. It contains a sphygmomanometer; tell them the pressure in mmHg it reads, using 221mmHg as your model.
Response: 112mmHg
